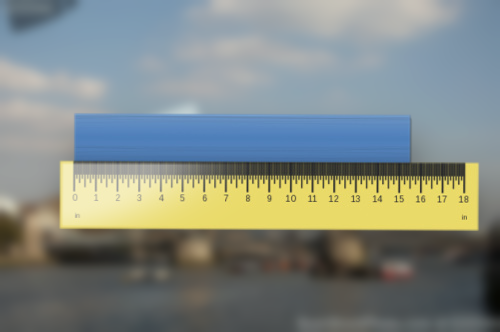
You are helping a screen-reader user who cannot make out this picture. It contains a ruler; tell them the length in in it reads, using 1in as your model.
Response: 15.5in
